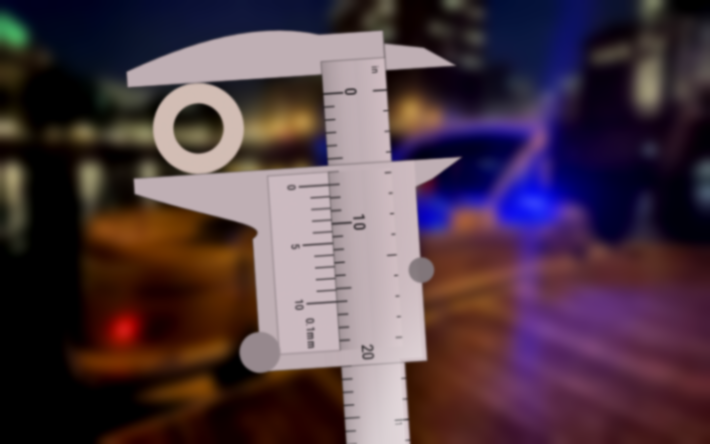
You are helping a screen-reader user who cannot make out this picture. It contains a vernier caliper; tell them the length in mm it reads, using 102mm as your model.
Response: 7.0mm
